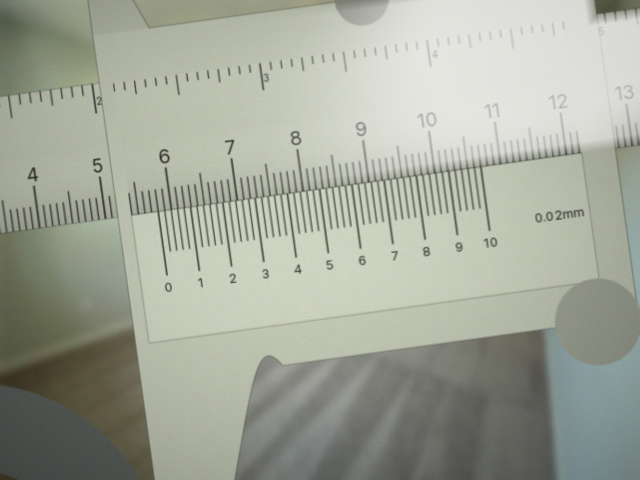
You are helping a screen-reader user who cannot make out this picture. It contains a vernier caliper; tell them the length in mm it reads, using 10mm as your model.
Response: 58.0mm
